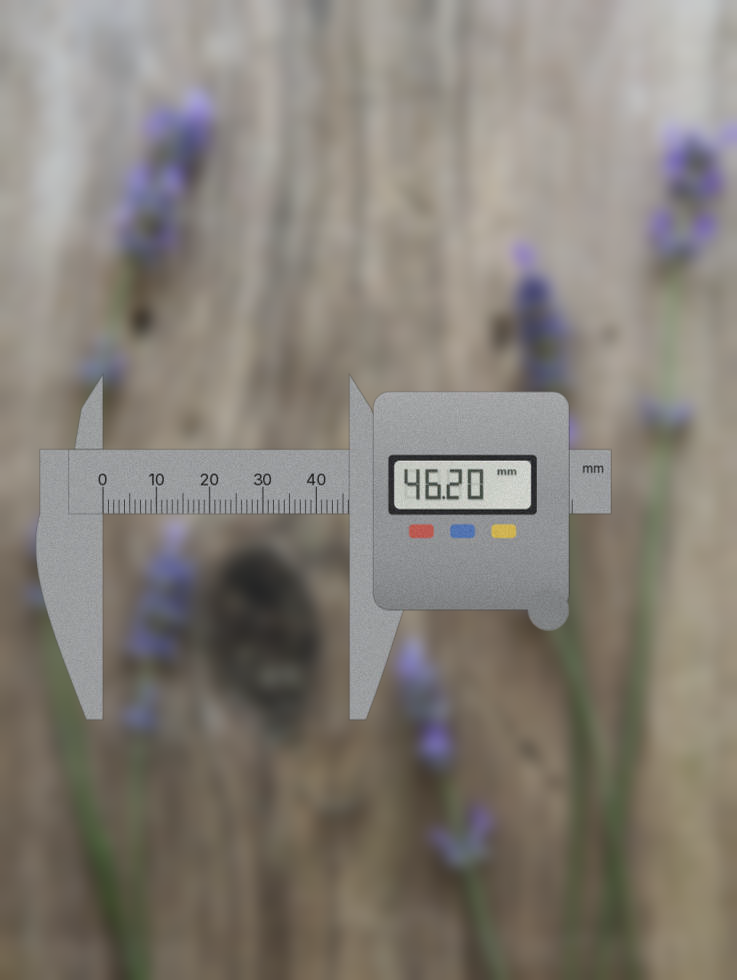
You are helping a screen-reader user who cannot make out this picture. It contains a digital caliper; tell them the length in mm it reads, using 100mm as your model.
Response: 46.20mm
